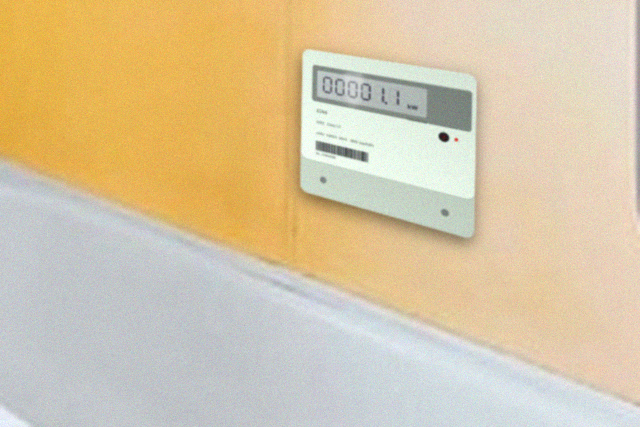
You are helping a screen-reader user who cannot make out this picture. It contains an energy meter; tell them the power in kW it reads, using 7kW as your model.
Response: 1.1kW
